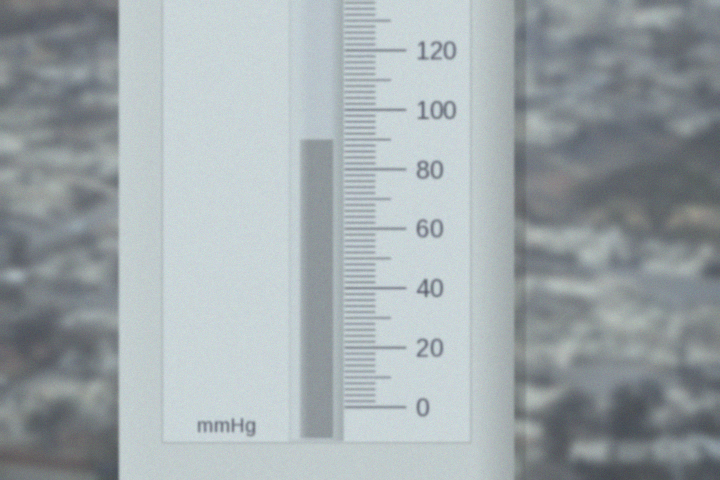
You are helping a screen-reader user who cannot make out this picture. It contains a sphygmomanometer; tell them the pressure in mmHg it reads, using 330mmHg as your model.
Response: 90mmHg
